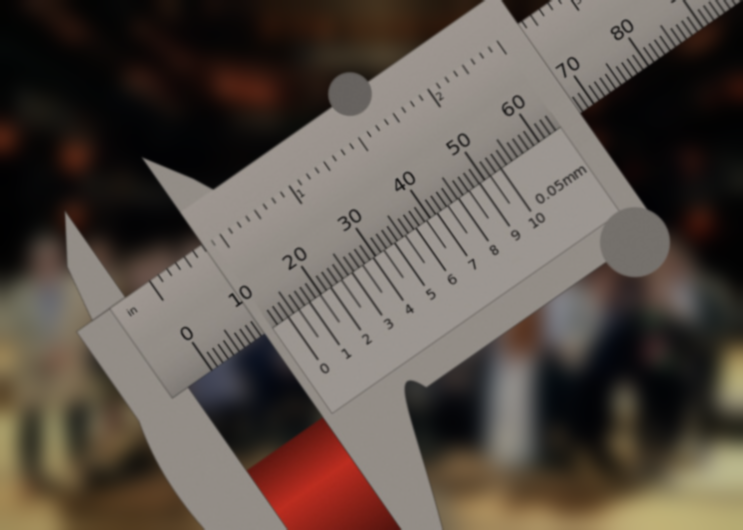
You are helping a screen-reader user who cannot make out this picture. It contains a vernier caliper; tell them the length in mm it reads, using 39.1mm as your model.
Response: 14.0mm
